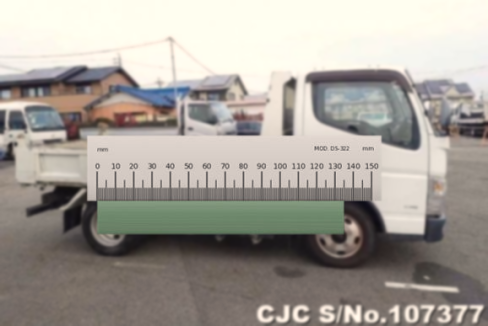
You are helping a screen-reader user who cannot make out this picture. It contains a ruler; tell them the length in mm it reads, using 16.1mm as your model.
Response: 135mm
